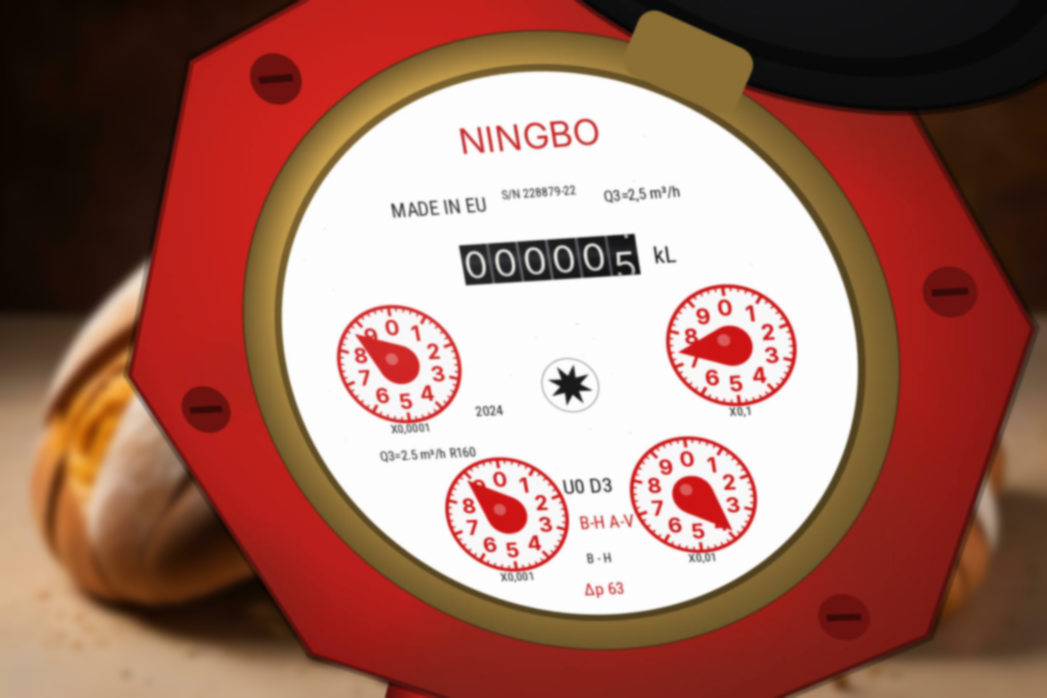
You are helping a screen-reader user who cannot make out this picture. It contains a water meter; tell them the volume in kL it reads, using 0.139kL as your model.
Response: 4.7388kL
